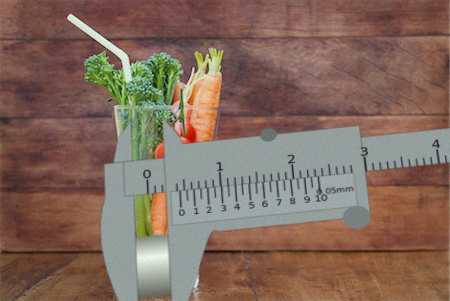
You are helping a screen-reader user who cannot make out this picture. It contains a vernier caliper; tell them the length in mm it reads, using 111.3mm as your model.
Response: 4.4mm
